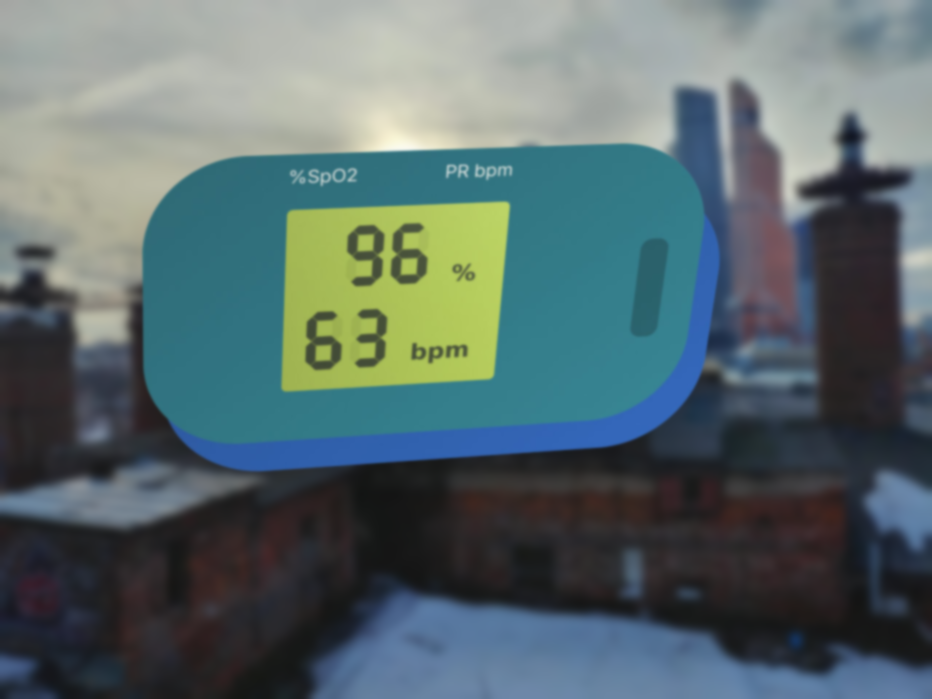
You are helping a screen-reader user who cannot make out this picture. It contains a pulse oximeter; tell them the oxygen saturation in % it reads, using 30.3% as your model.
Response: 96%
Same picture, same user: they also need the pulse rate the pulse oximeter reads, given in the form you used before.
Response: 63bpm
